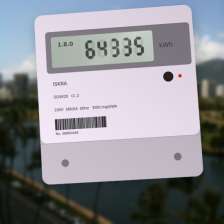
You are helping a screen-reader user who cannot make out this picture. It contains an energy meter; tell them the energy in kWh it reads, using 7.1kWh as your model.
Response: 64335kWh
